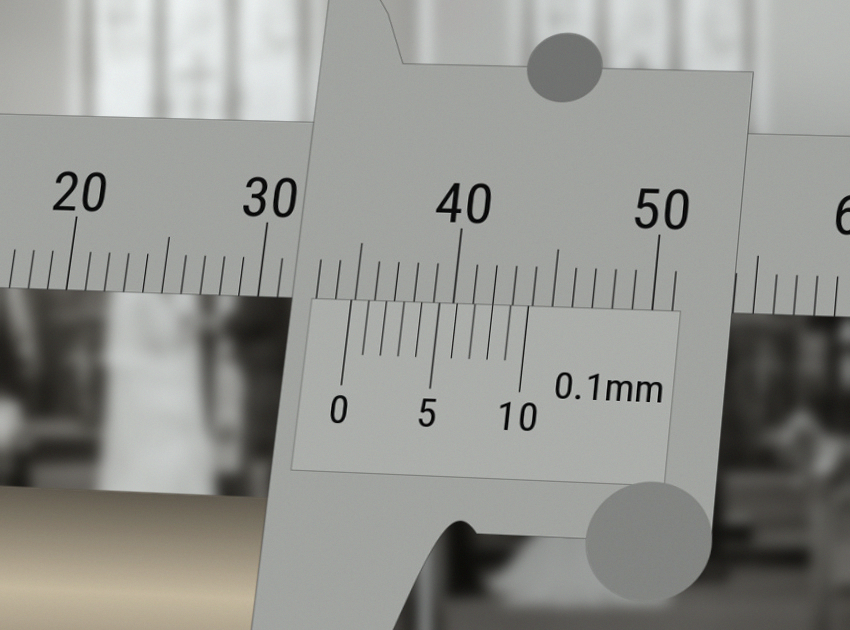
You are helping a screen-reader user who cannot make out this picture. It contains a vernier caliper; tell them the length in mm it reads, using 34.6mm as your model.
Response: 34.8mm
